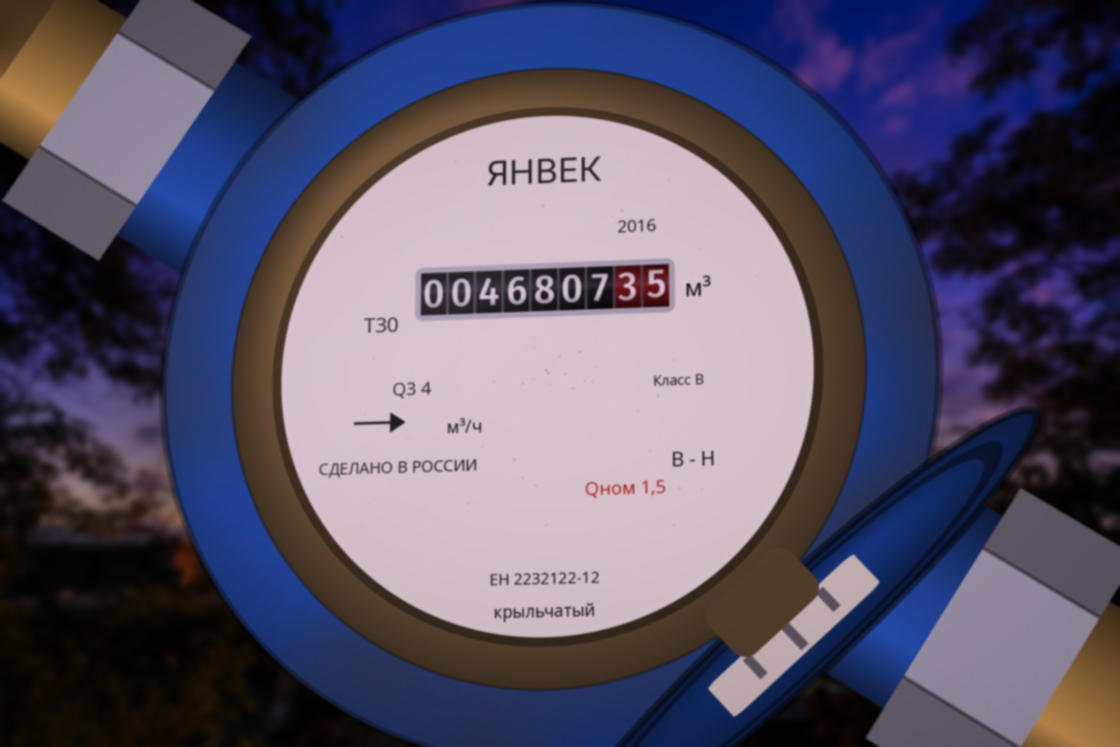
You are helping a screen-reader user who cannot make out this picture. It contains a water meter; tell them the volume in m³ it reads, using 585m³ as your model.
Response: 46807.35m³
